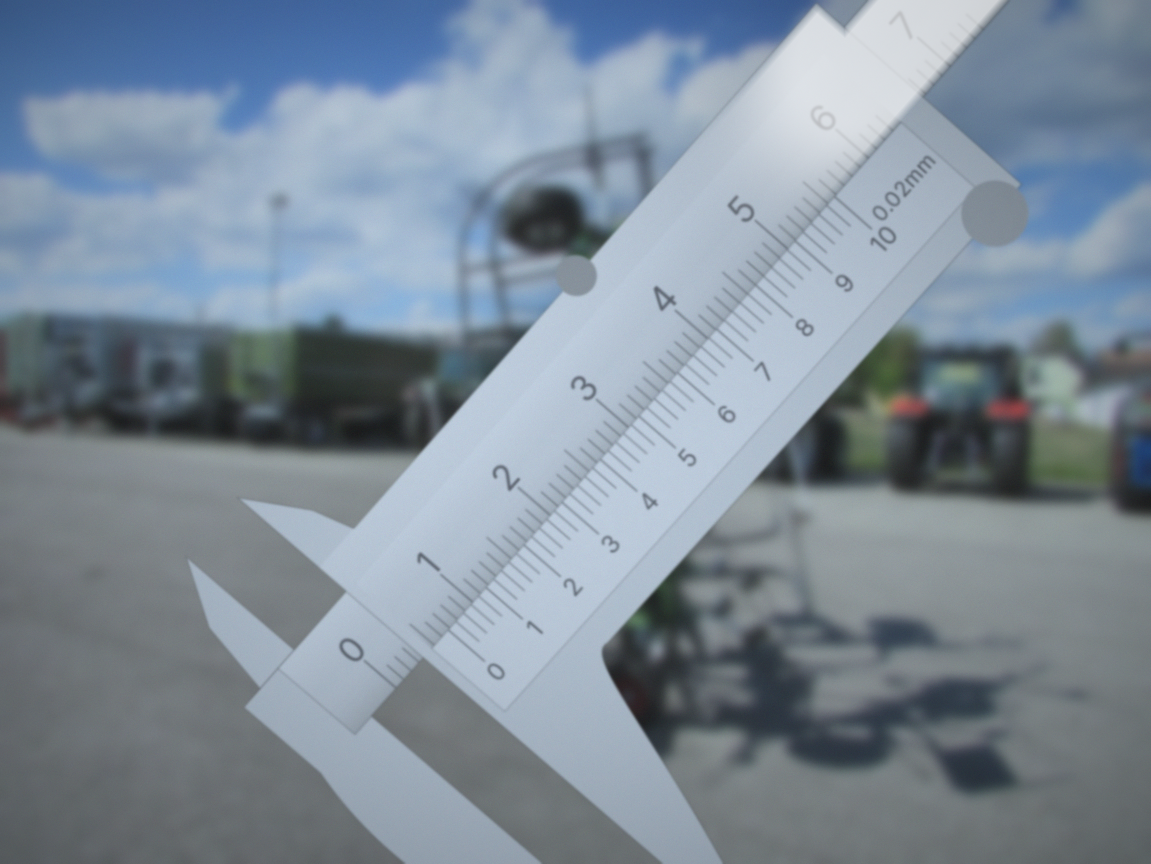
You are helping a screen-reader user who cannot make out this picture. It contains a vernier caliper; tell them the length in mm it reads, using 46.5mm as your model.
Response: 6.8mm
